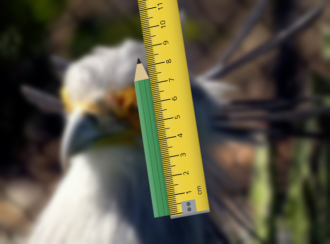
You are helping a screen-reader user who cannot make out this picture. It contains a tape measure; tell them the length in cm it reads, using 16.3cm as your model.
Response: 8.5cm
